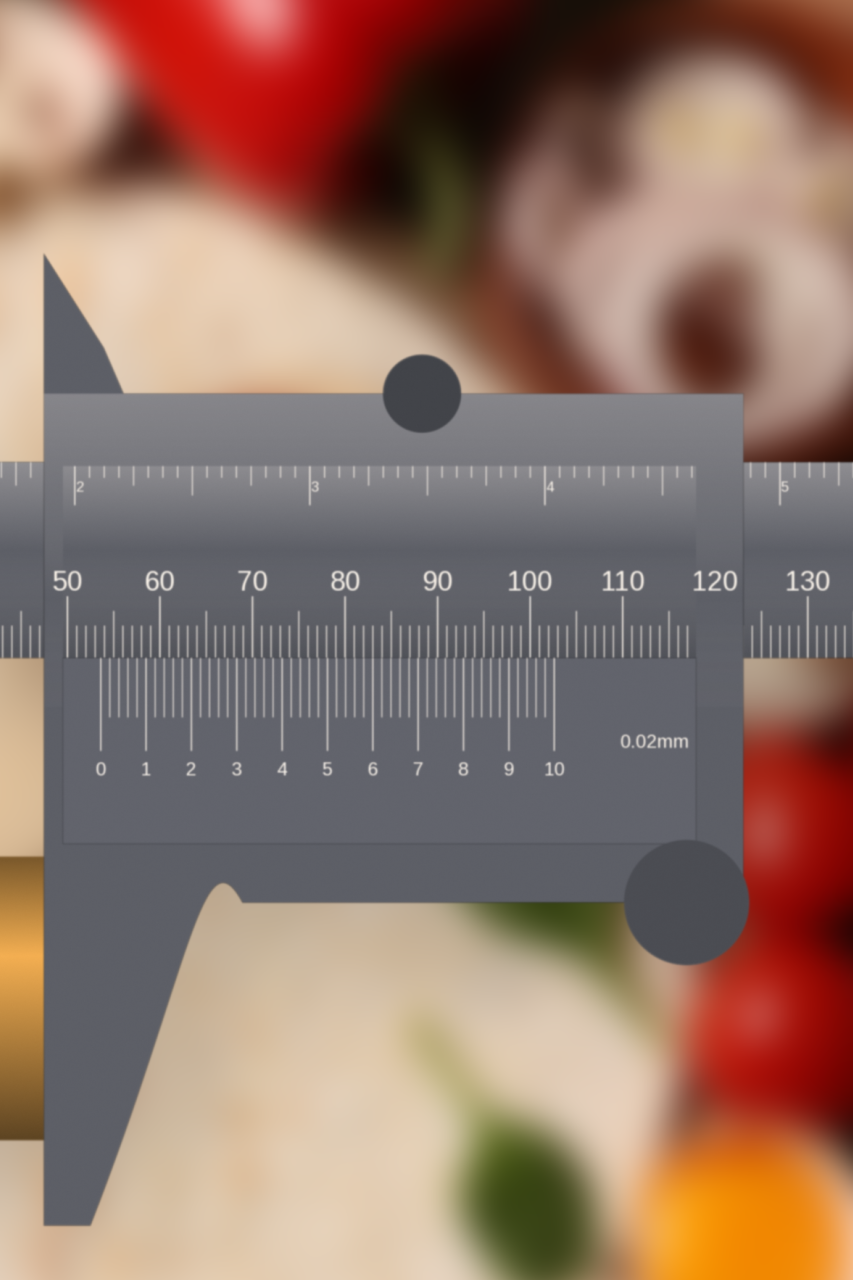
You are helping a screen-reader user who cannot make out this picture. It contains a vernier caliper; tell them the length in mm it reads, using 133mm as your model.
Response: 53.6mm
